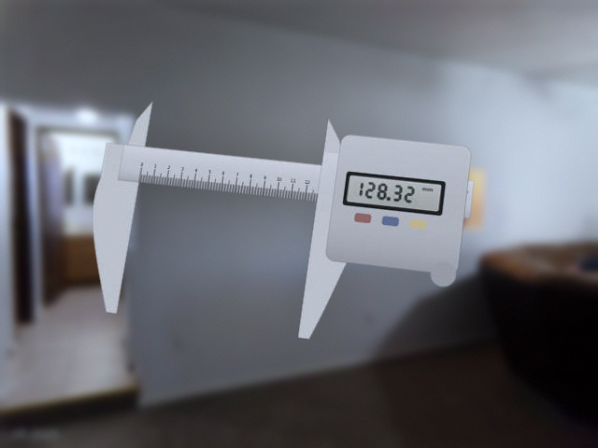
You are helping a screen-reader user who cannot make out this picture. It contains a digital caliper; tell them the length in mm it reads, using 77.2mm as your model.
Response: 128.32mm
